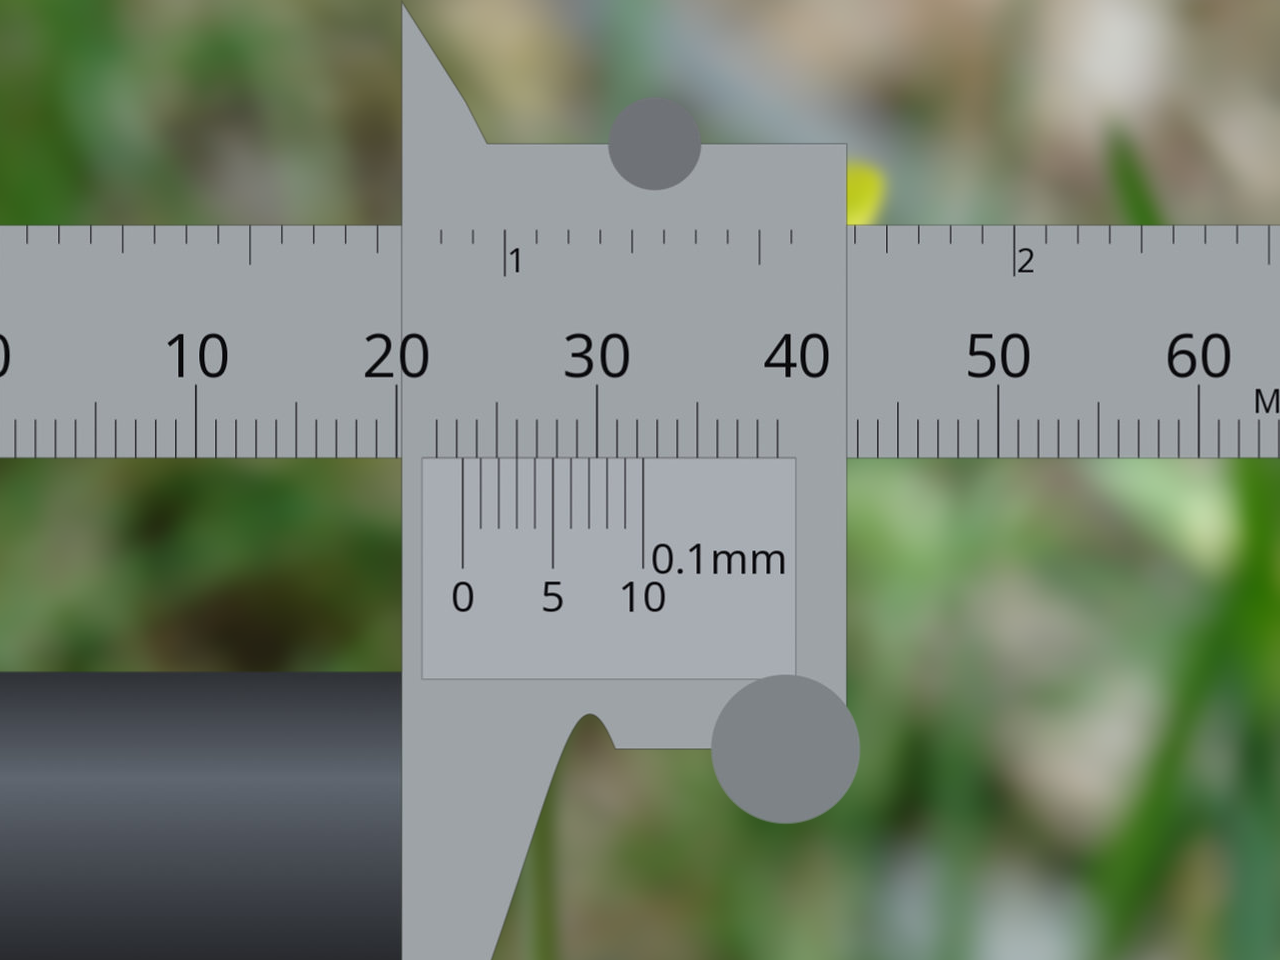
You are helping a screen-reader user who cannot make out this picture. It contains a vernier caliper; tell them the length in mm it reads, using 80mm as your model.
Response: 23.3mm
